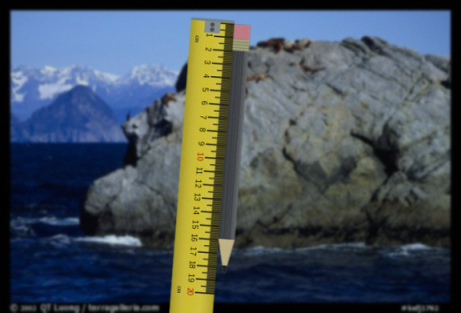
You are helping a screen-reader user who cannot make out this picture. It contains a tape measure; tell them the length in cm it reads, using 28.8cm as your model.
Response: 18.5cm
